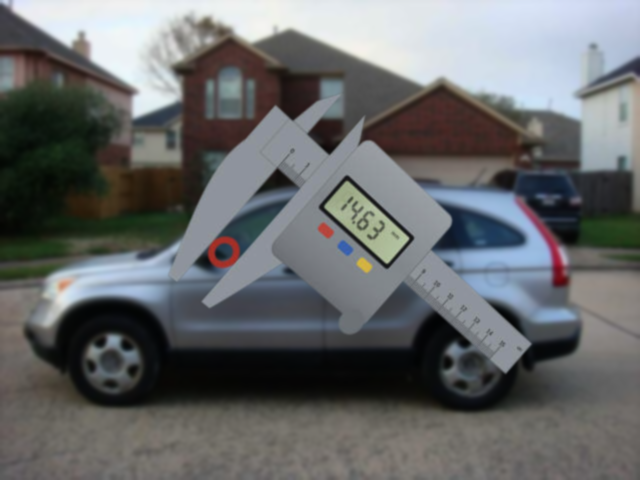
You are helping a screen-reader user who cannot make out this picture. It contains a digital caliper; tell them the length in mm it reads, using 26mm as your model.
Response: 14.63mm
